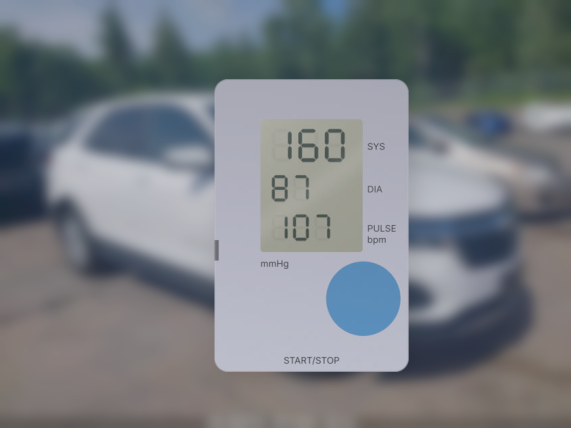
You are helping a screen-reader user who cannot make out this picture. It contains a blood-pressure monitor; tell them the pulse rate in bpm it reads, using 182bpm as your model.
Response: 107bpm
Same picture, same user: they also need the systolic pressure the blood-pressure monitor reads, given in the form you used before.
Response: 160mmHg
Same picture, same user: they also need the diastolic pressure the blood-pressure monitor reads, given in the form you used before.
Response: 87mmHg
